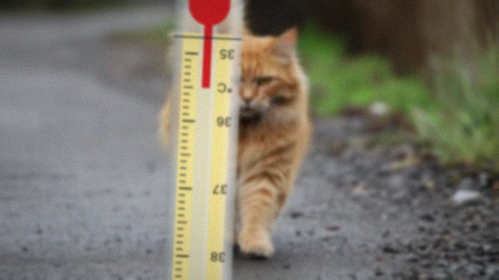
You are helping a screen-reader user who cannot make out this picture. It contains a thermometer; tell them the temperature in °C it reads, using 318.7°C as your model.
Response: 35.5°C
